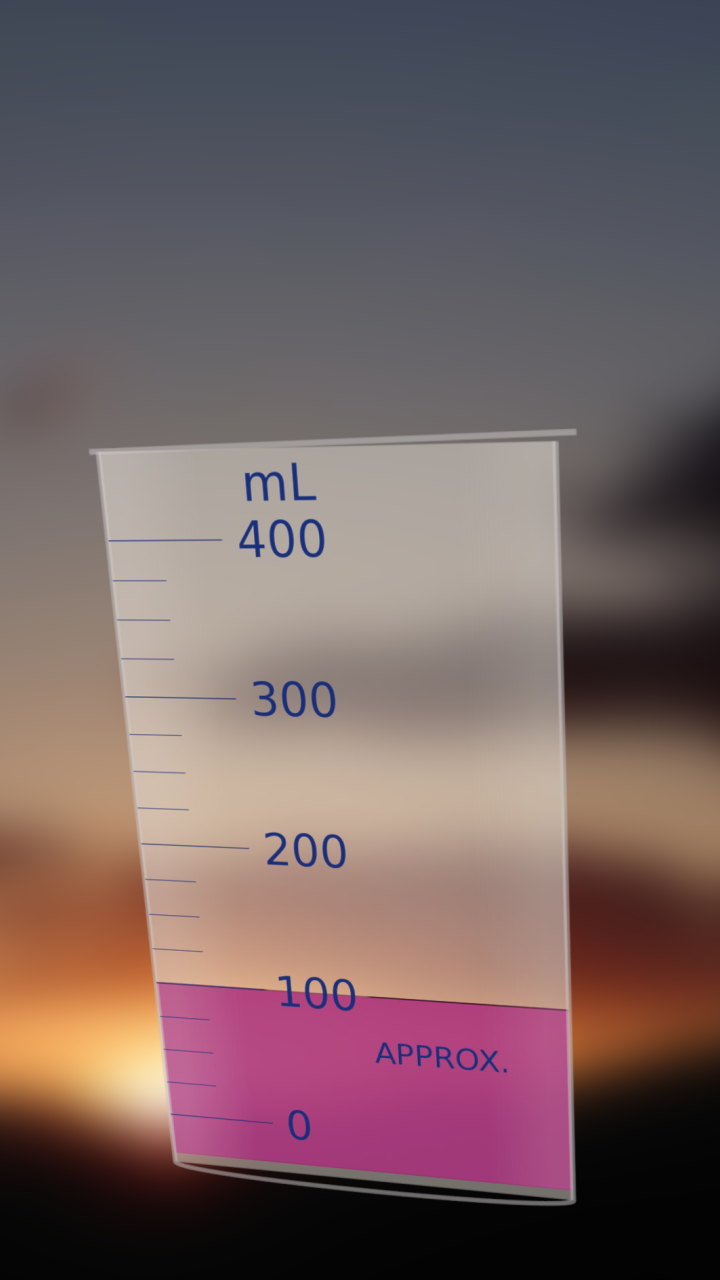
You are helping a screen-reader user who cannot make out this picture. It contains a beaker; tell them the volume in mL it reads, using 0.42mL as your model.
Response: 100mL
